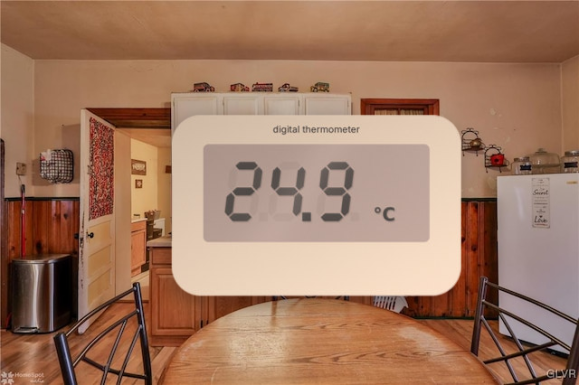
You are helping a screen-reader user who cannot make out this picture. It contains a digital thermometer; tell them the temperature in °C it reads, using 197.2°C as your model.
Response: 24.9°C
